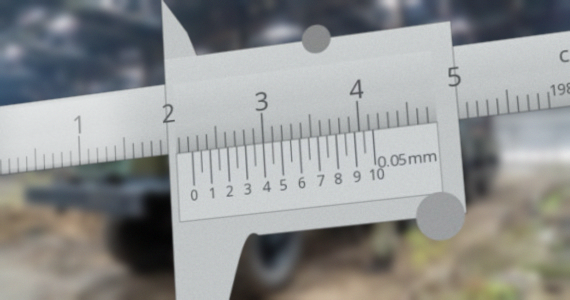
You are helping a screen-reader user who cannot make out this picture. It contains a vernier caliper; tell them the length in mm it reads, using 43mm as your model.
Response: 22.4mm
